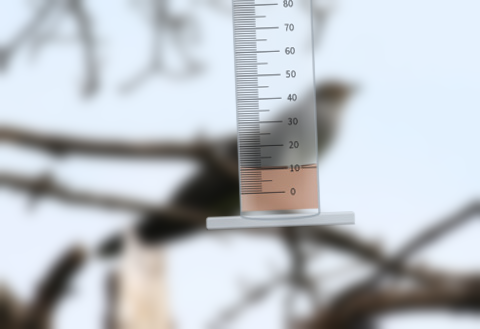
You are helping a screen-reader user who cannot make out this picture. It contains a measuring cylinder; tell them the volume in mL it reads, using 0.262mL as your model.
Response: 10mL
